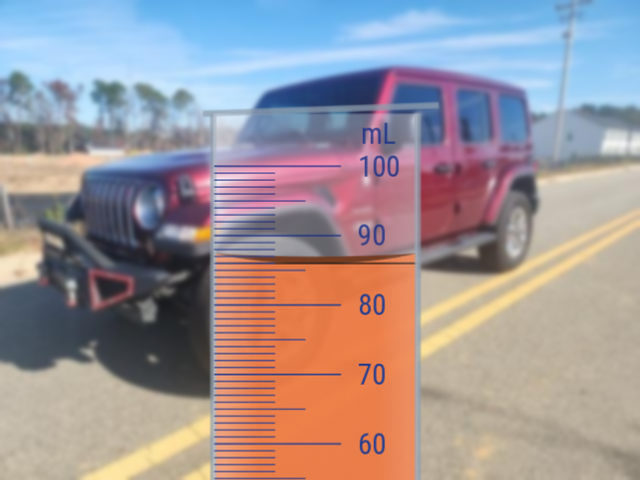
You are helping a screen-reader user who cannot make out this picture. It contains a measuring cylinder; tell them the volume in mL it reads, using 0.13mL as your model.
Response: 86mL
